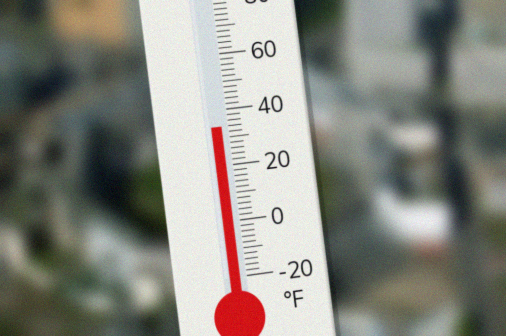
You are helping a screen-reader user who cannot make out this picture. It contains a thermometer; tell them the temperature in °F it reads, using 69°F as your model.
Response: 34°F
